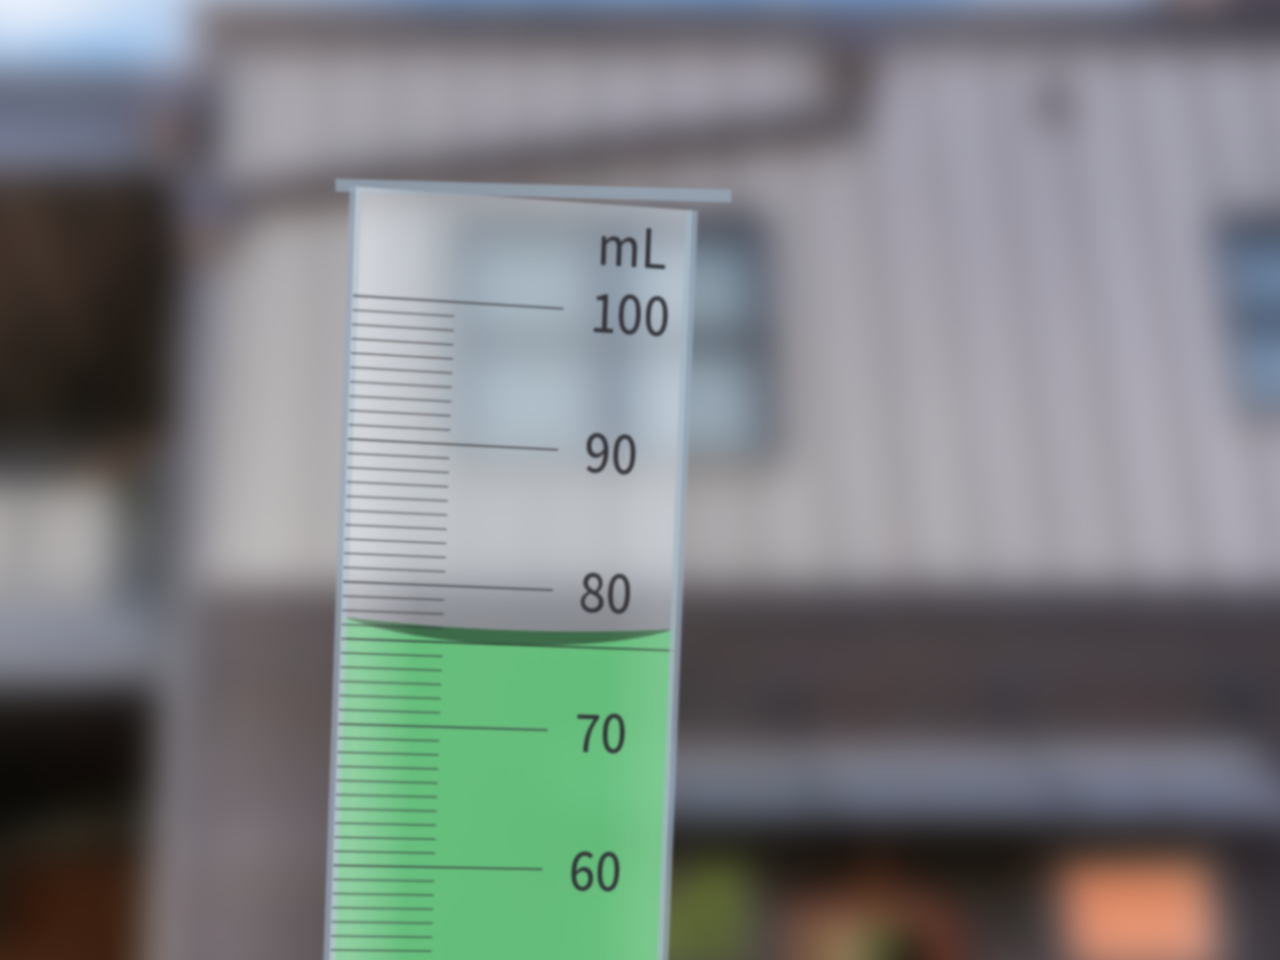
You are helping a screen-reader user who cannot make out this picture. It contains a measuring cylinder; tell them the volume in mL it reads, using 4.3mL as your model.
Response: 76mL
